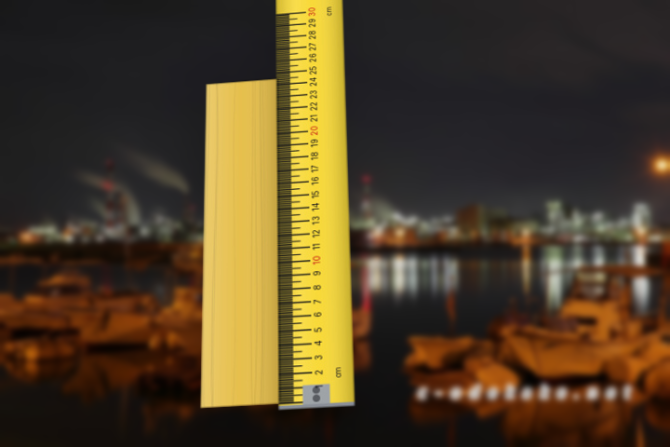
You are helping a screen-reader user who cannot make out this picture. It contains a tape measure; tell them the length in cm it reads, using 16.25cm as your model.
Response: 24.5cm
